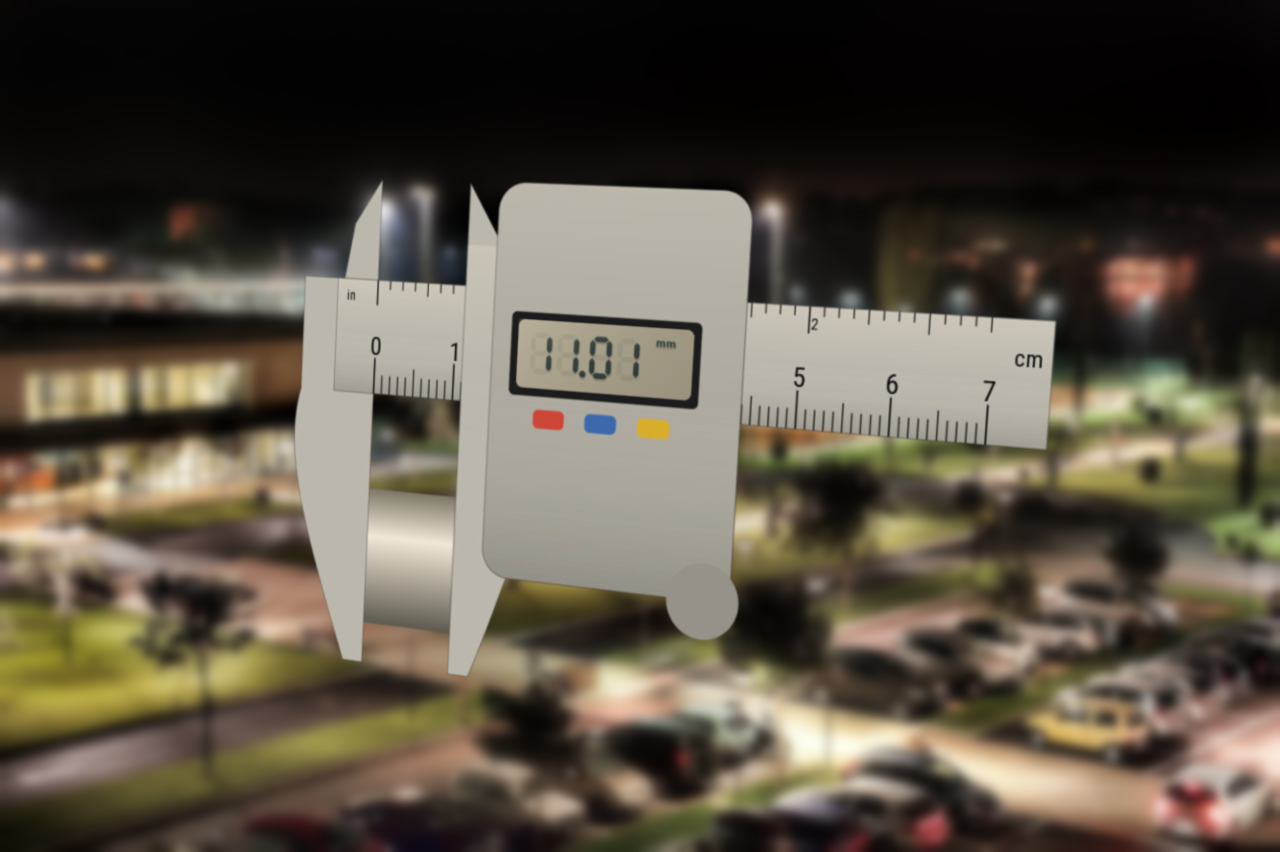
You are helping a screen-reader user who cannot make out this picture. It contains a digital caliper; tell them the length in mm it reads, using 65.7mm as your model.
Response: 11.01mm
